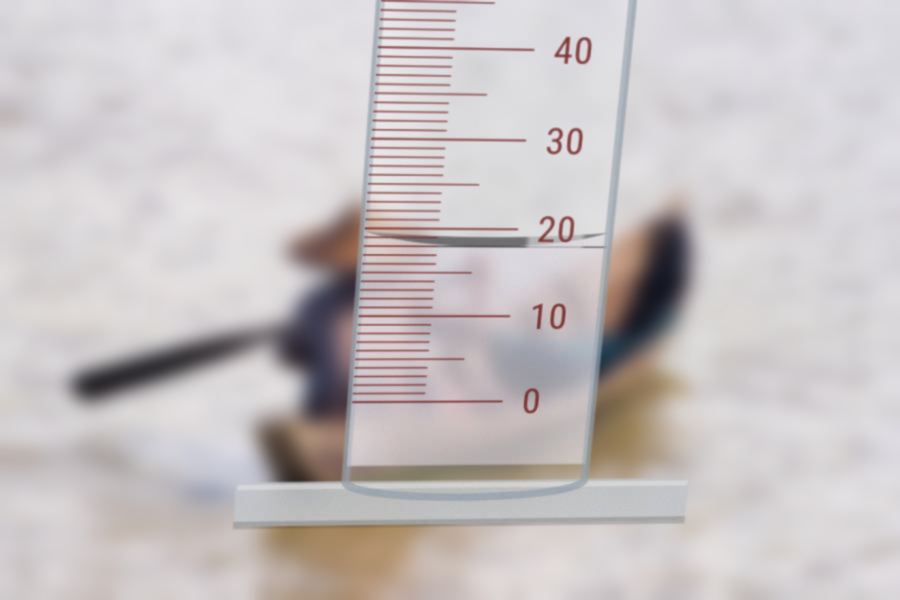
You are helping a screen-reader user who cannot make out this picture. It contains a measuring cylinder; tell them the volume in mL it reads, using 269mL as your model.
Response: 18mL
